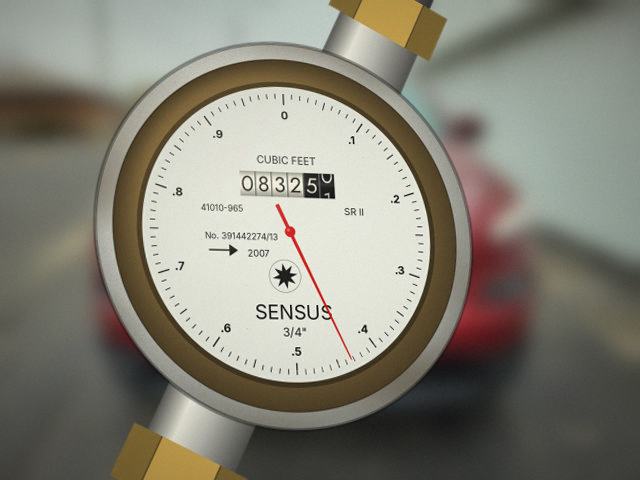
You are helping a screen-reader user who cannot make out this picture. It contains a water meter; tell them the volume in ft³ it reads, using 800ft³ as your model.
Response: 83250.43ft³
